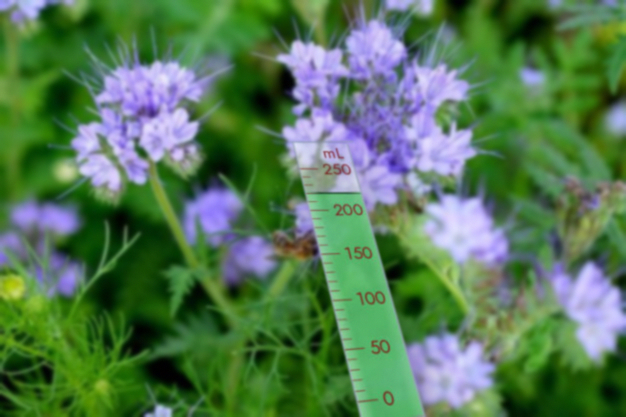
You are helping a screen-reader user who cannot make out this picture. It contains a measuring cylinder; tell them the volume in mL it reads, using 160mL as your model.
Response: 220mL
